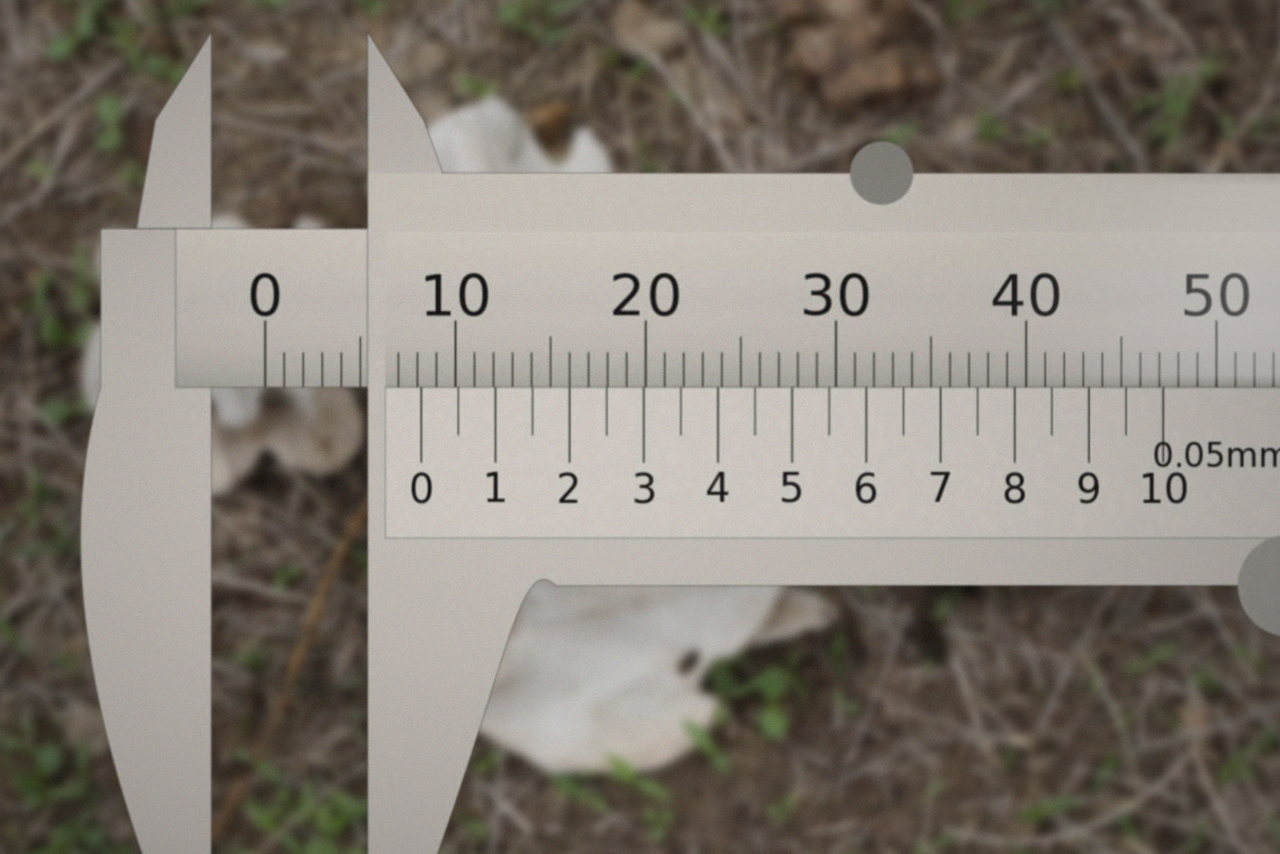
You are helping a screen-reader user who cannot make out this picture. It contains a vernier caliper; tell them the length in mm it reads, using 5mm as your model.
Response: 8.2mm
